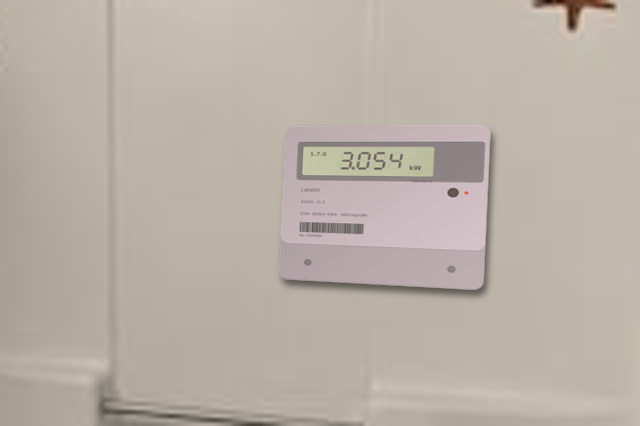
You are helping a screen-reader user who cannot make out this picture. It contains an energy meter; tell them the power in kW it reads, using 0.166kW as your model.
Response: 3.054kW
